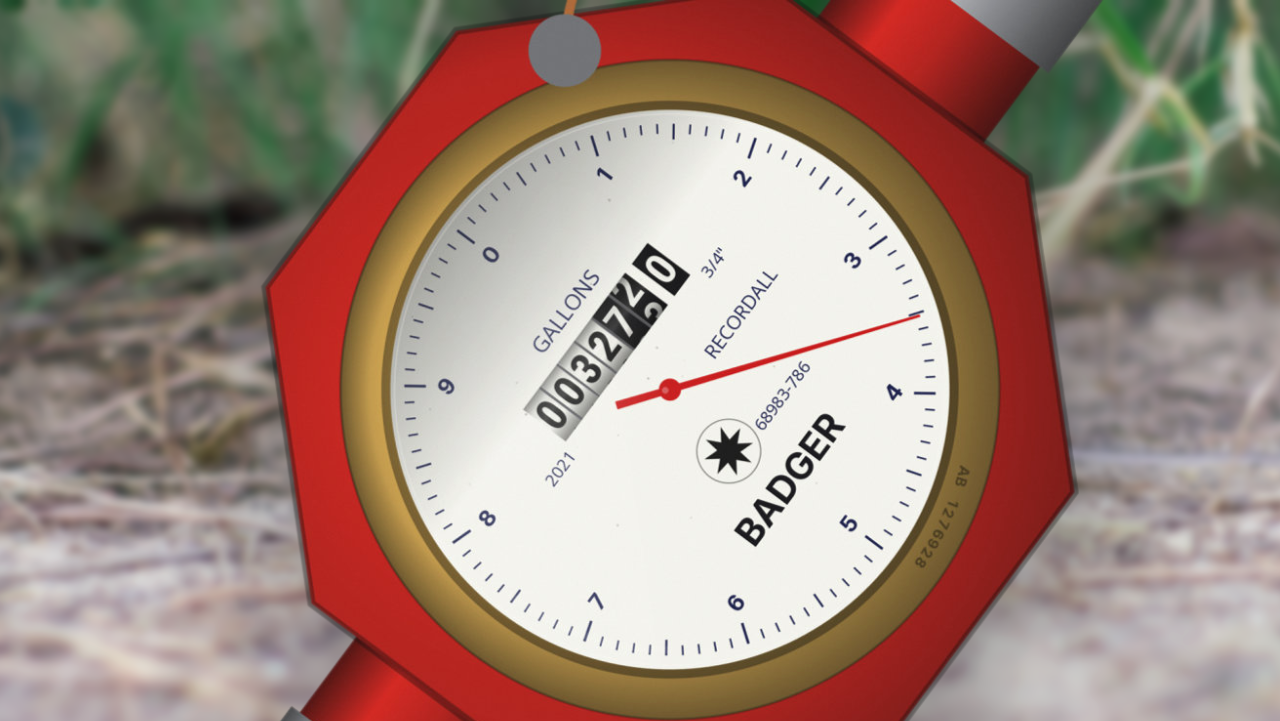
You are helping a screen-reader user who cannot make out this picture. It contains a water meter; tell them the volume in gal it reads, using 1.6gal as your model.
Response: 32723.5gal
